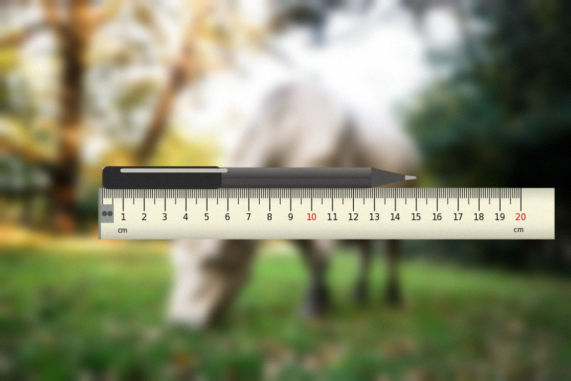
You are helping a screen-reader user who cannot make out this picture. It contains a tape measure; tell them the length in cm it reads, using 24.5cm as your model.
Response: 15cm
